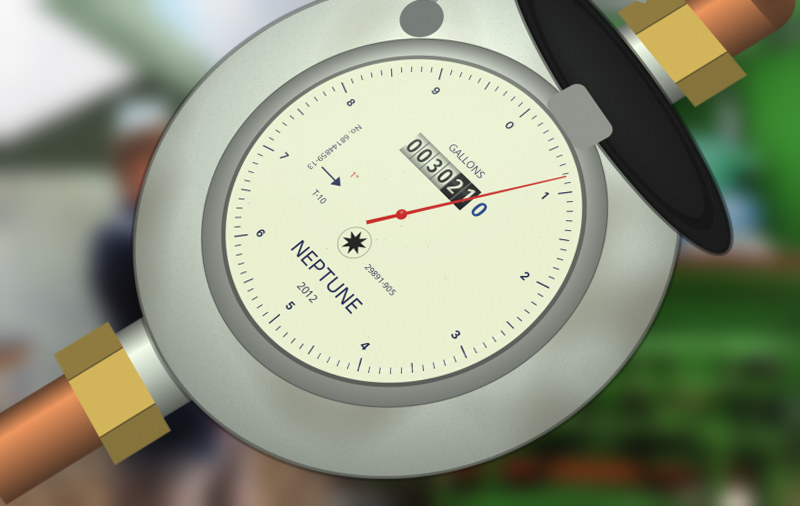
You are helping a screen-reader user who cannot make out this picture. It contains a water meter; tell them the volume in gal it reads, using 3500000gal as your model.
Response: 30210.8gal
